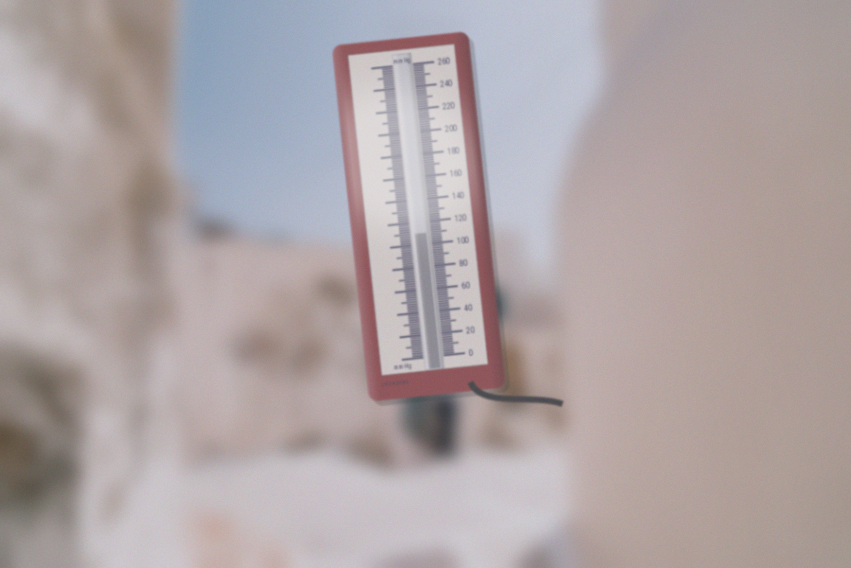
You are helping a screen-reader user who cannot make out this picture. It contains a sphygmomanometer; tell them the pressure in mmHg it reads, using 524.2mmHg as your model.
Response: 110mmHg
